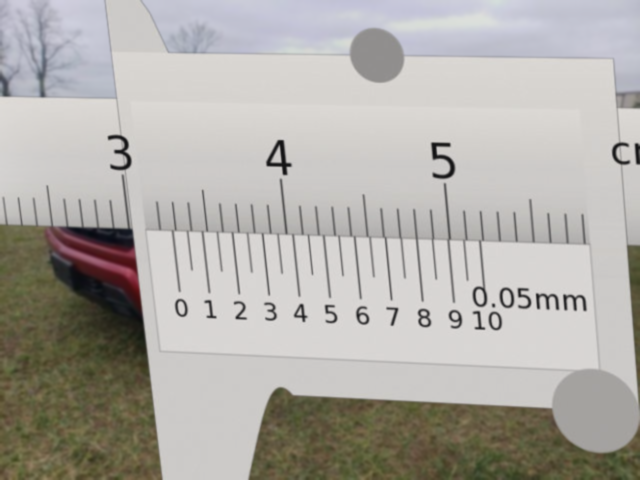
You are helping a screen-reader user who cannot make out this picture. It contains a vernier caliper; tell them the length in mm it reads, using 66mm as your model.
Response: 32.8mm
